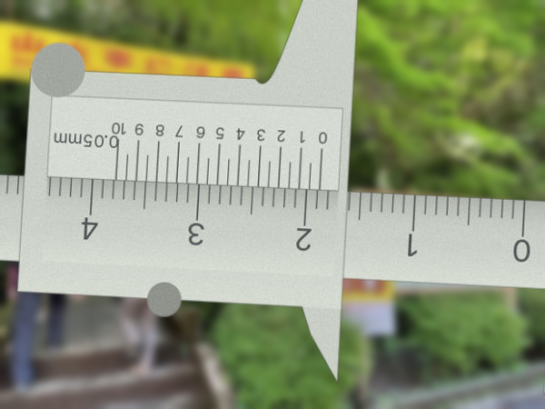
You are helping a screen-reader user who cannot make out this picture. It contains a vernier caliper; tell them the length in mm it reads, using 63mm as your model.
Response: 18.8mm
